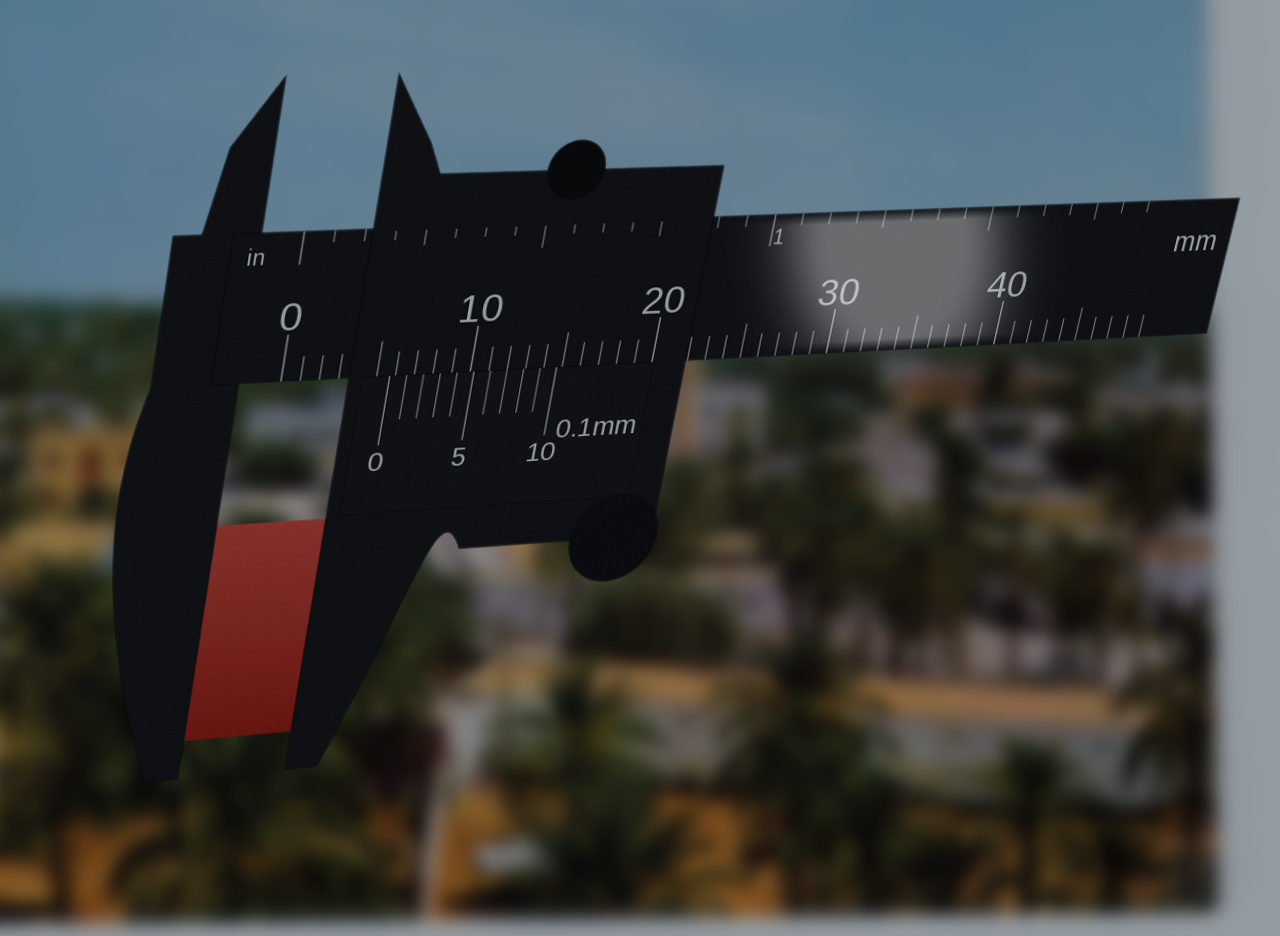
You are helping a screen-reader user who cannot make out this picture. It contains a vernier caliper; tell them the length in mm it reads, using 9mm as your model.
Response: 5.7mm
